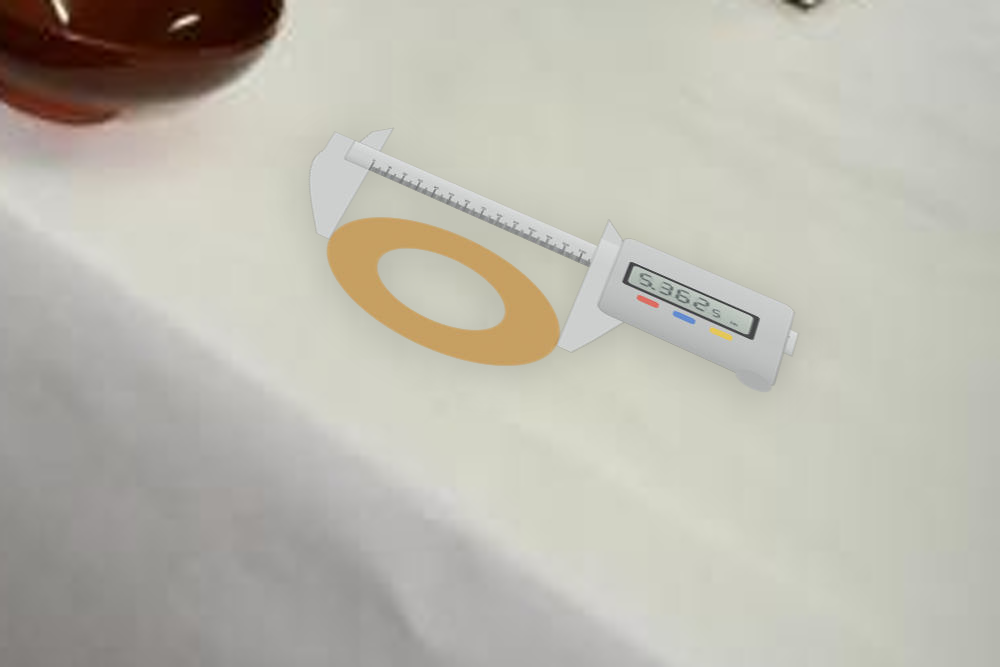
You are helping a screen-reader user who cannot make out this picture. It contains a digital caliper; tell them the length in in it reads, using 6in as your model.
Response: 5.3625in
